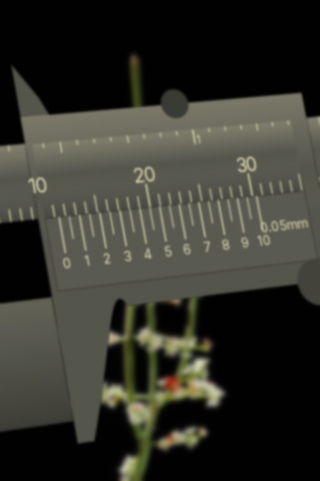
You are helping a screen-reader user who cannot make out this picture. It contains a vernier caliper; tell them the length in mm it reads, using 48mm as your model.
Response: 11.4mm
